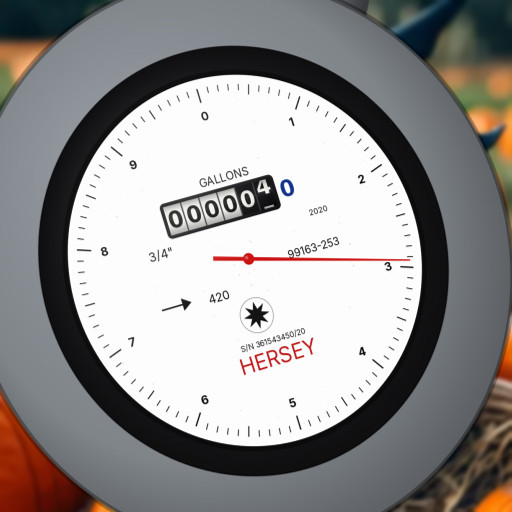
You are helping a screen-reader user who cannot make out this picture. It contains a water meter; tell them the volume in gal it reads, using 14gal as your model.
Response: 42.9gal
